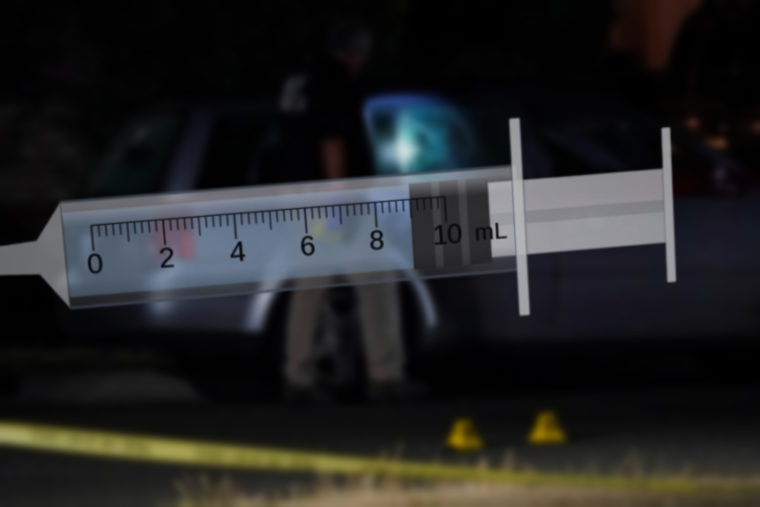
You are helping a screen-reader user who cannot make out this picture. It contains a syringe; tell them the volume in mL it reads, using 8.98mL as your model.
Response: 9mL
